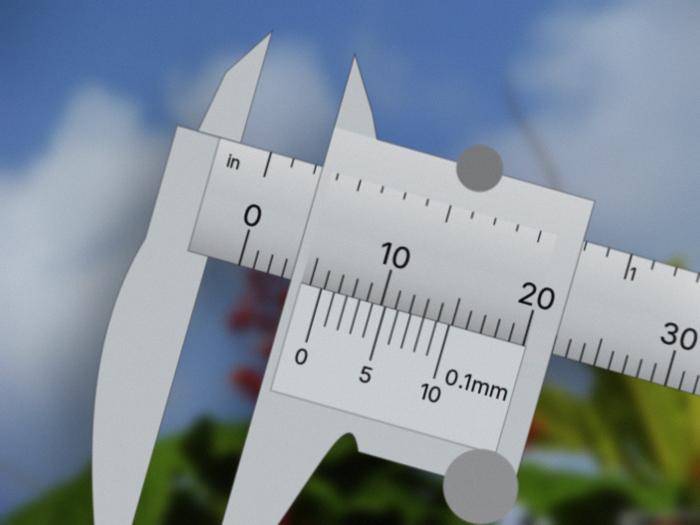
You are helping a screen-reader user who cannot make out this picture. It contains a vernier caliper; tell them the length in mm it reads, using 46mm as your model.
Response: 5.8mm
